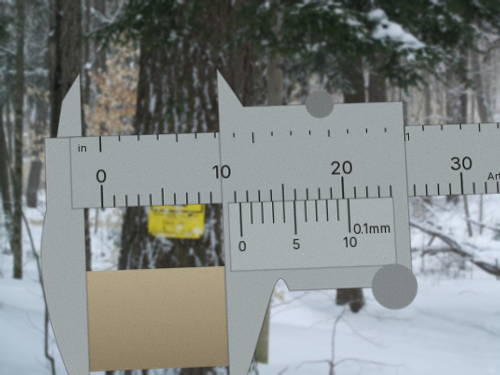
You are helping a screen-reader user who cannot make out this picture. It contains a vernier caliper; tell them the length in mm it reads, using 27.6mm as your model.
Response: 11.4mm
